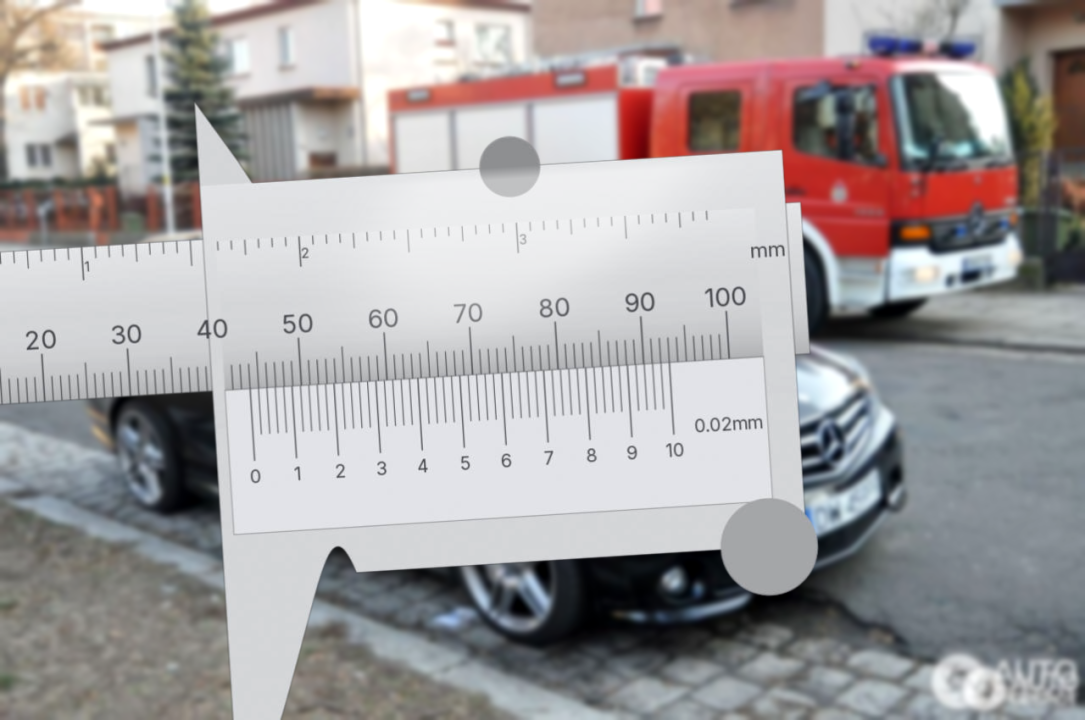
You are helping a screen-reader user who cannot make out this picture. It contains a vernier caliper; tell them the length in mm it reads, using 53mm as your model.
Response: 44.0mm
